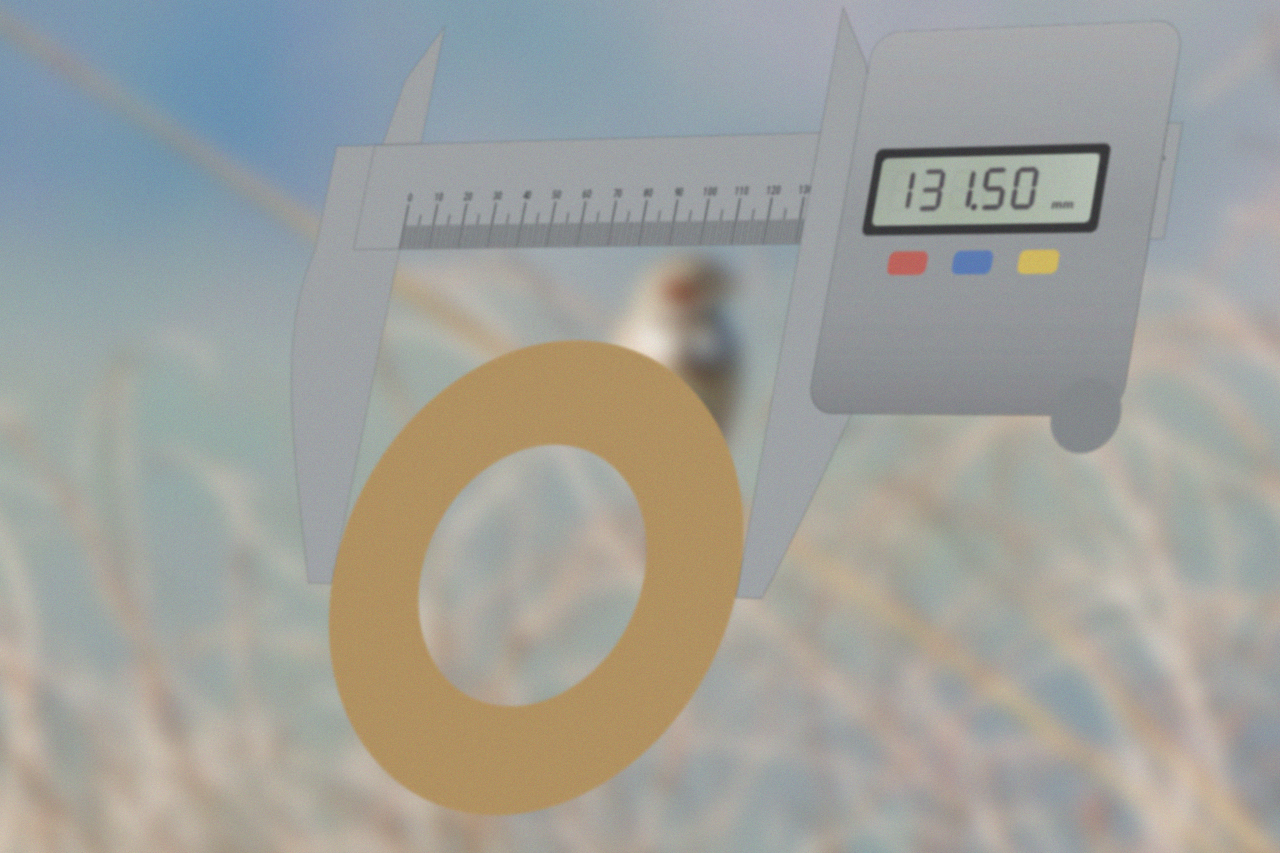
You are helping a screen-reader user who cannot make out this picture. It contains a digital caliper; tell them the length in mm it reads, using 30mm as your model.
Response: 131.50mm
